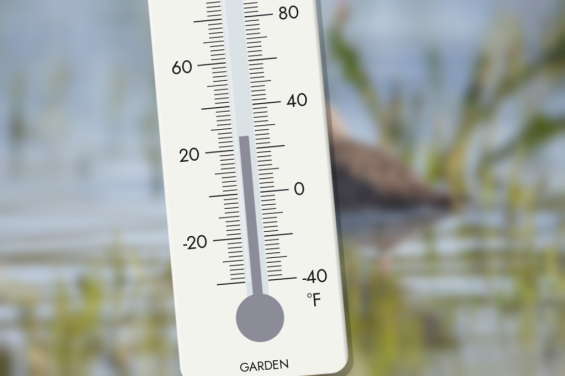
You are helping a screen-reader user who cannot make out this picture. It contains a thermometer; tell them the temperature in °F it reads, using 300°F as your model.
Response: 26°F
